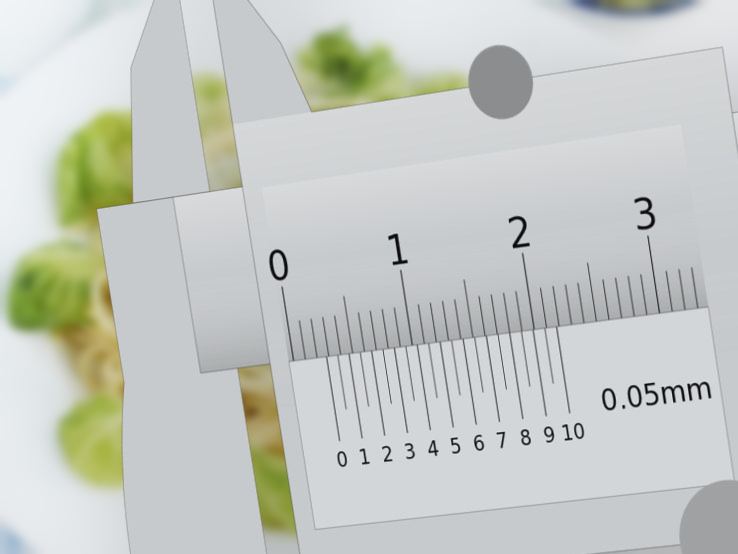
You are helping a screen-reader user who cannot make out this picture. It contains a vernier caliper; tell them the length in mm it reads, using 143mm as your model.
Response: 2.8mm
